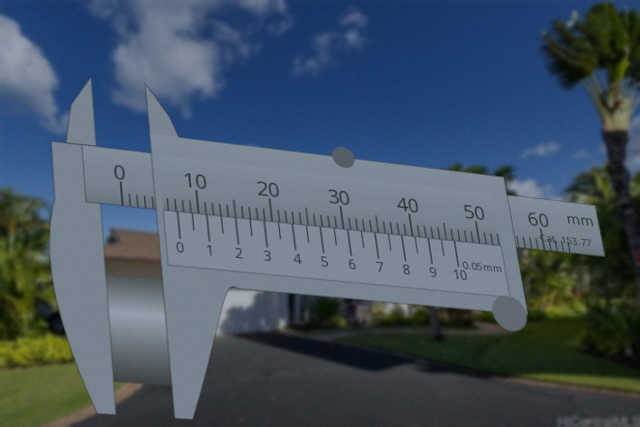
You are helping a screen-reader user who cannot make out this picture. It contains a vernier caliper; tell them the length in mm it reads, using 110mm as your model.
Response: 7.2mm
